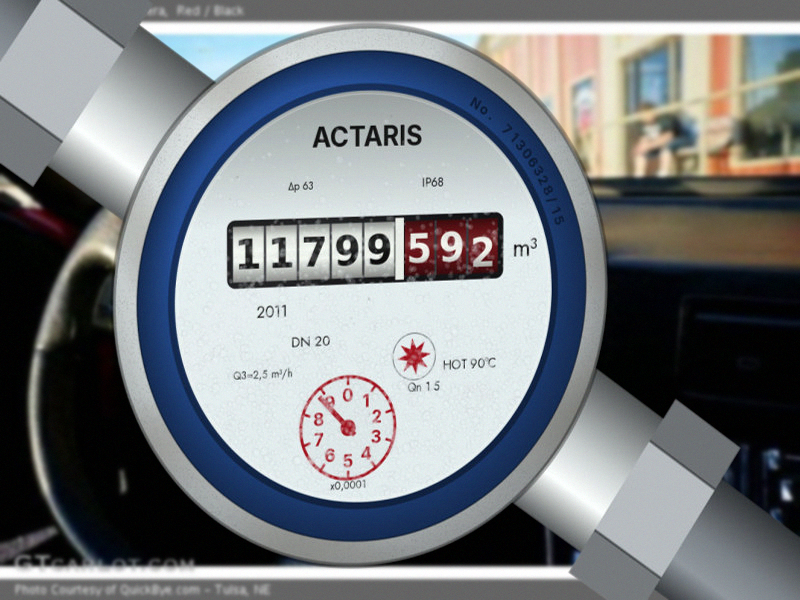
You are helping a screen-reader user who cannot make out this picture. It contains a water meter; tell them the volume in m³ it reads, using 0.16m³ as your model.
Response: 11799.5918m³
